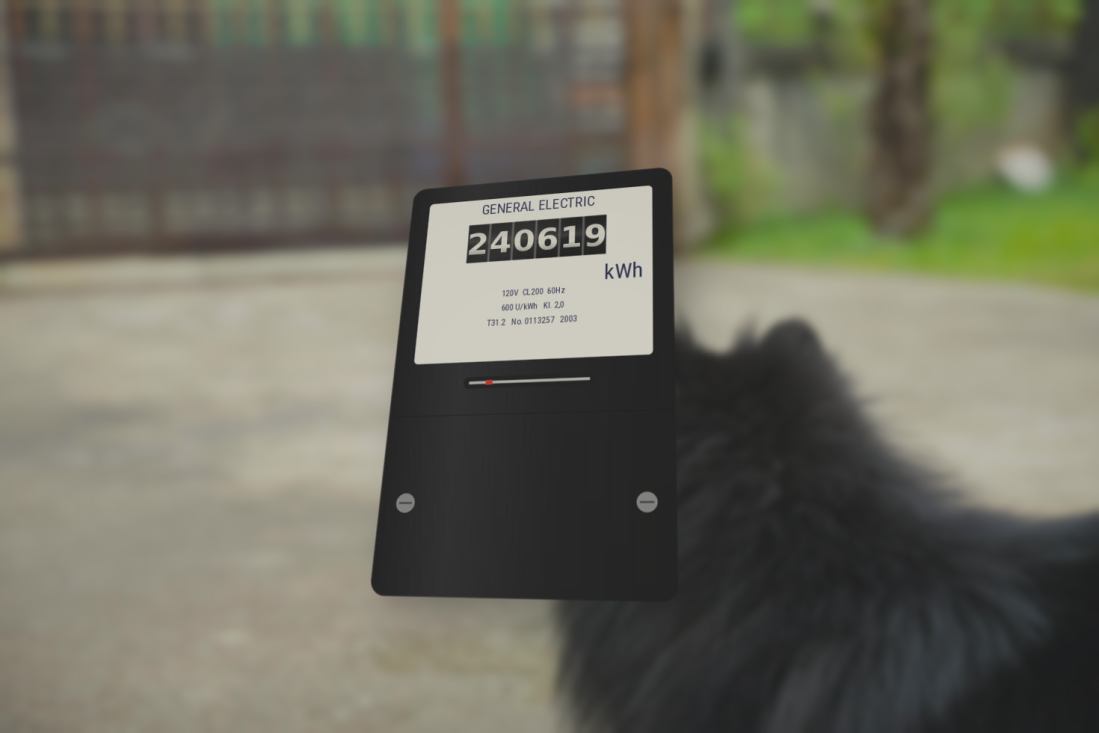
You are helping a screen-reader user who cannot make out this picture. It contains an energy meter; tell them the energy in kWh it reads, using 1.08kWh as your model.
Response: 240619kWh
